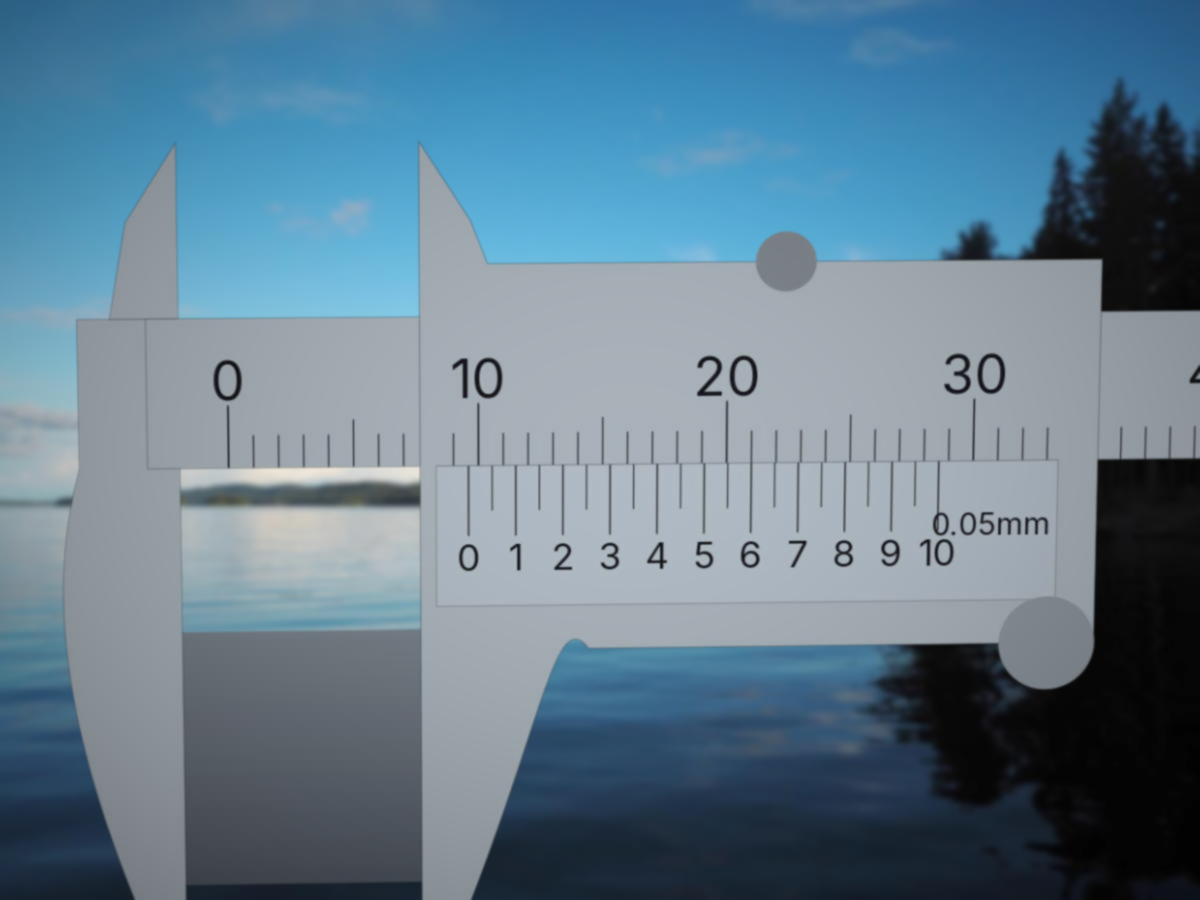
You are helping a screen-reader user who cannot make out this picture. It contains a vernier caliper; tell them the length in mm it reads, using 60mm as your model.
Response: 9.6mm
